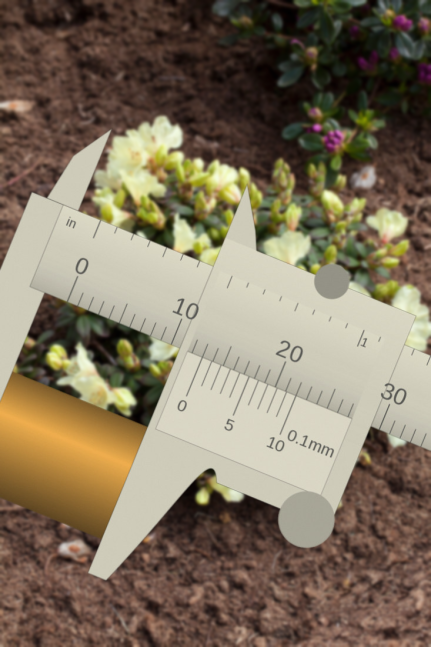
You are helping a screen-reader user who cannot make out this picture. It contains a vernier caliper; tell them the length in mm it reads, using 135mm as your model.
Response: 13.0mm
